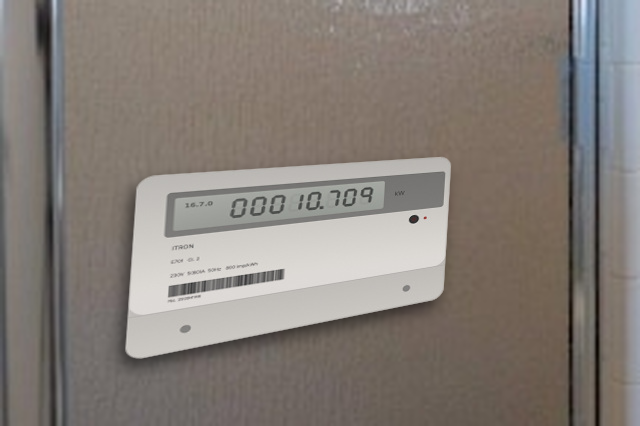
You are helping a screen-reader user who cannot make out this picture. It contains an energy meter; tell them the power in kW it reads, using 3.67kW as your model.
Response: 10.709kW
